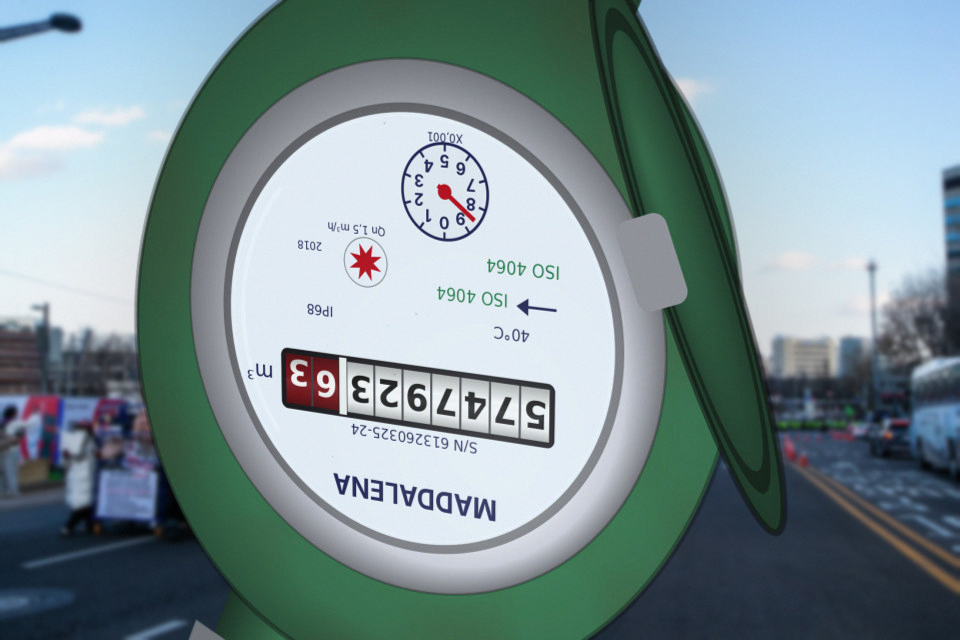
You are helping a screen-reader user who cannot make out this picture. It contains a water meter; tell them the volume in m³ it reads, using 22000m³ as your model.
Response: 5747923.628m³
